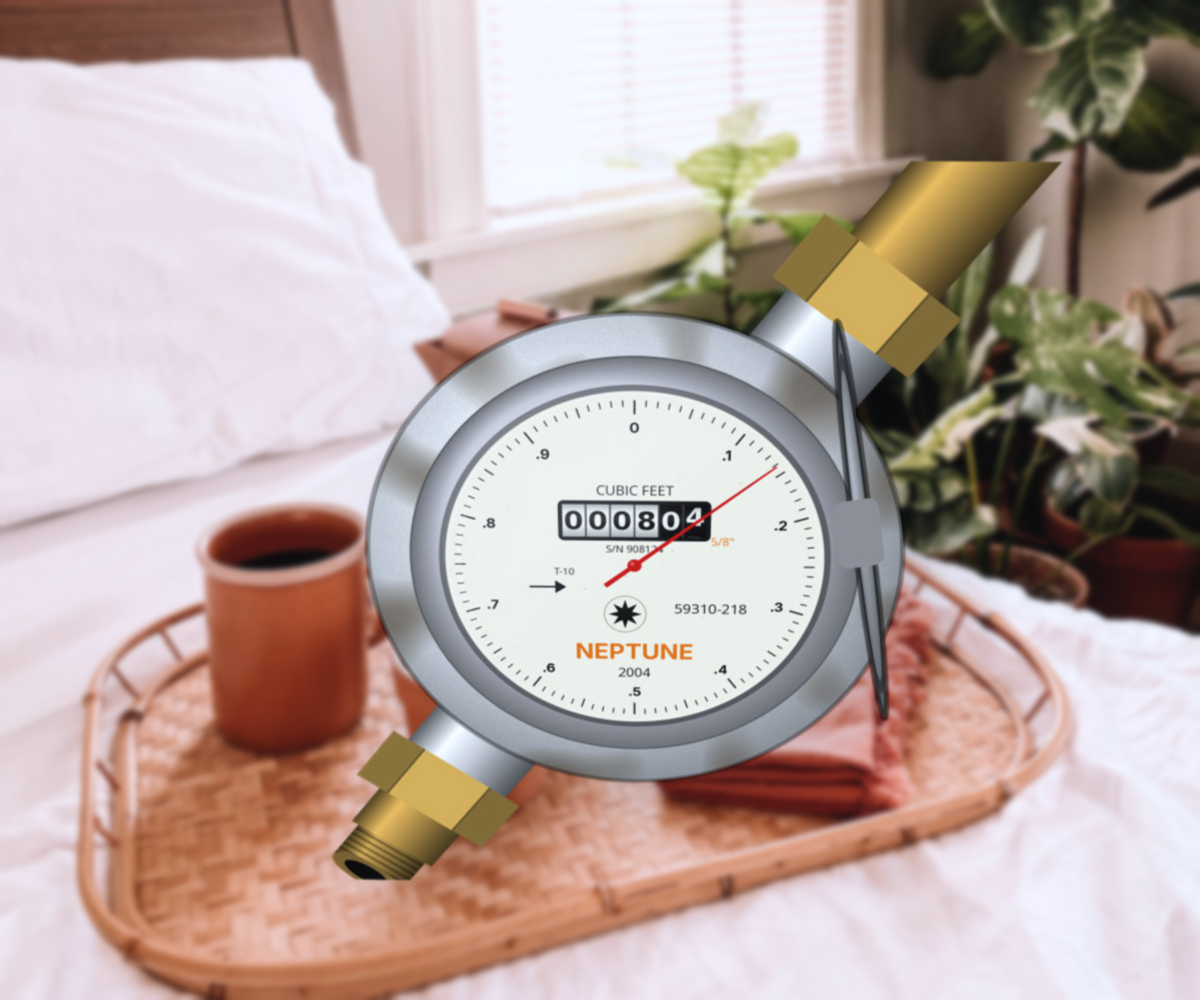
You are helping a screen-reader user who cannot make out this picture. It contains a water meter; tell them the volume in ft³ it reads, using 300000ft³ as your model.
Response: 804.14ft³
